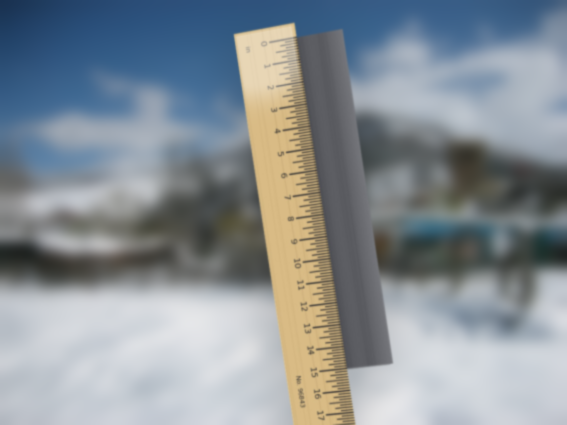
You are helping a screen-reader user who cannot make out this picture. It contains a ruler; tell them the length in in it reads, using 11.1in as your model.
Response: 15in
